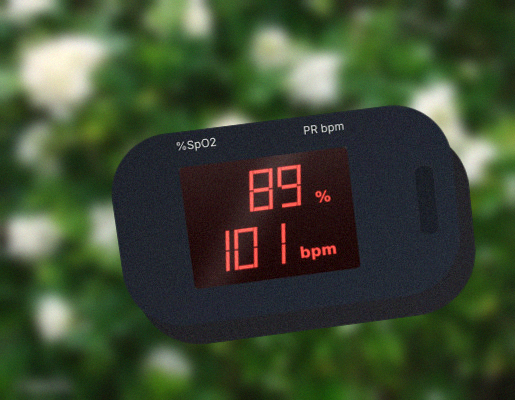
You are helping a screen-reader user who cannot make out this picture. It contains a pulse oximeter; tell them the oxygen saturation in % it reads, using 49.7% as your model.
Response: 89%
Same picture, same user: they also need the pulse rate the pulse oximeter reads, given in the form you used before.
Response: 101bpm
